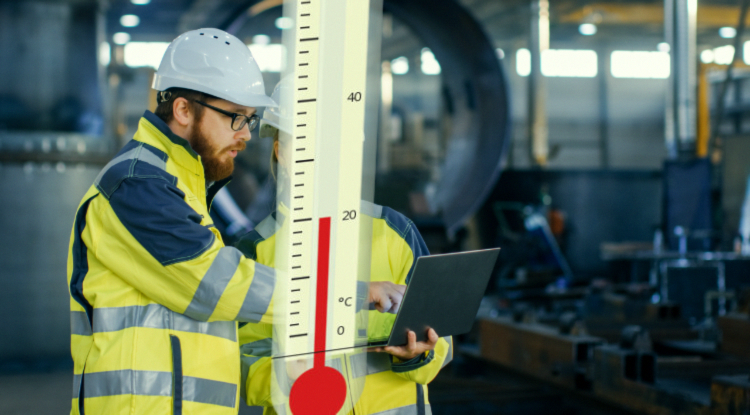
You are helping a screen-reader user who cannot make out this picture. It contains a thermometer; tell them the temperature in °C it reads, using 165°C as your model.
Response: 20°C
